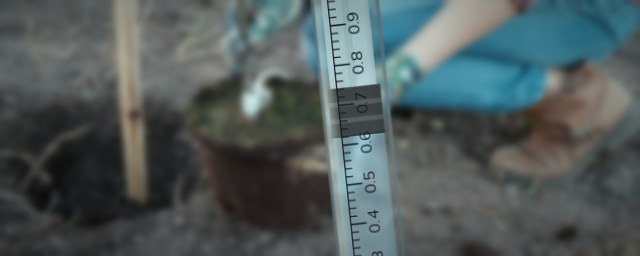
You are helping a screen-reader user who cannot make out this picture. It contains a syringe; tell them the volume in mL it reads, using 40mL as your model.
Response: 0.62mL
